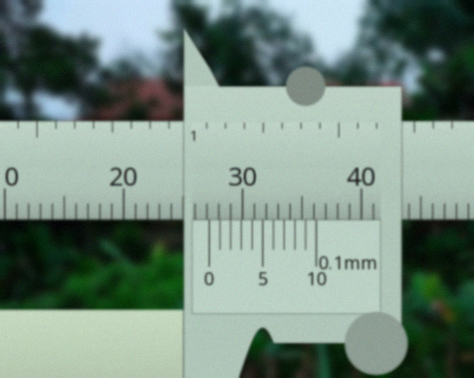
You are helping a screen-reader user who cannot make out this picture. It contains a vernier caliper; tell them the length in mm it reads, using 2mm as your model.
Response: 27.2mm
